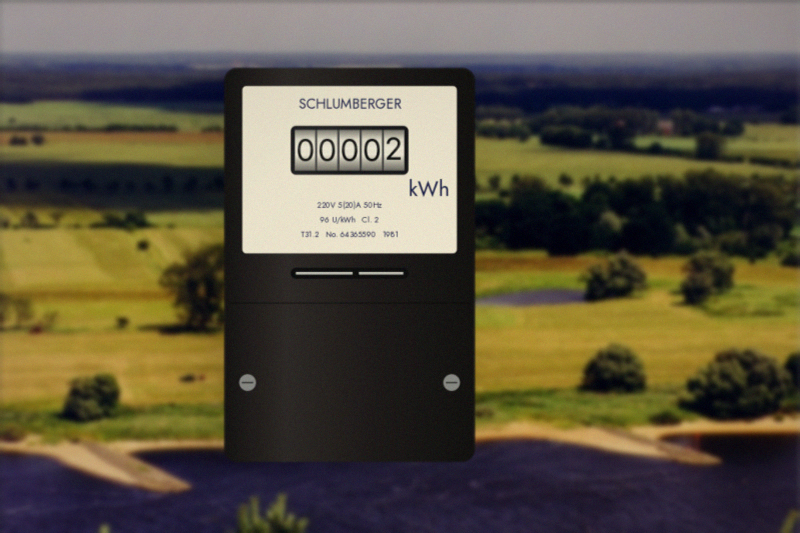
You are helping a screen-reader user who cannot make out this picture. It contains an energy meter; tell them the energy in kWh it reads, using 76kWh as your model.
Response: 2kWh
